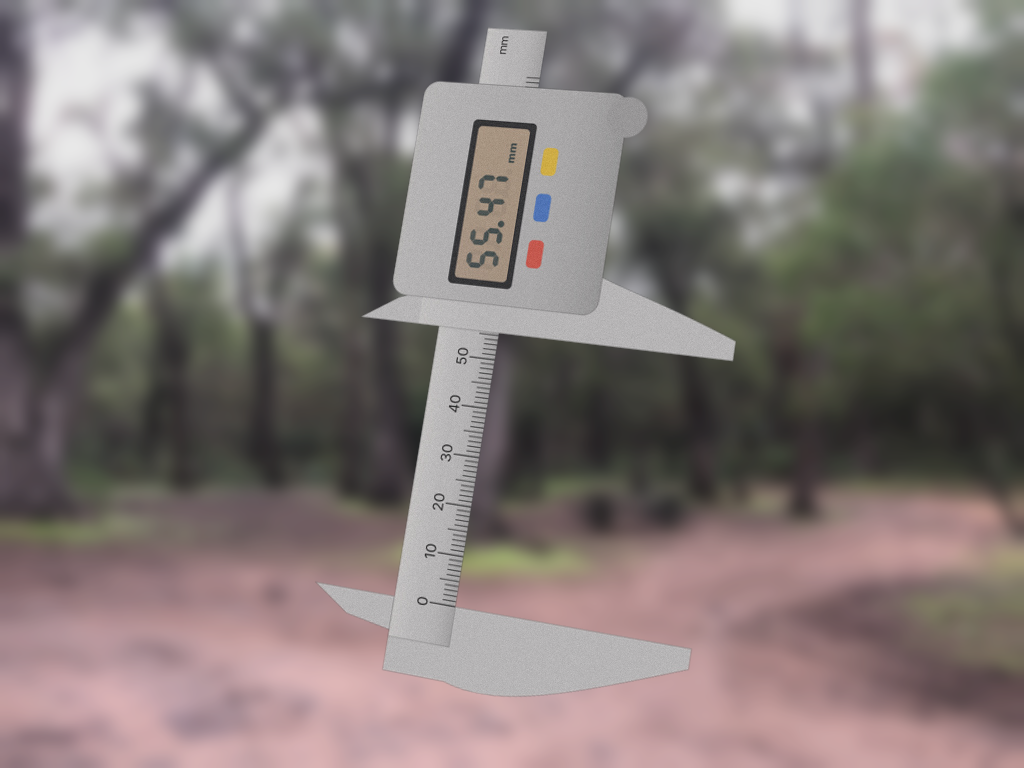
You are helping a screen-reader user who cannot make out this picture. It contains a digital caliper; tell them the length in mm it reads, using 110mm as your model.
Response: 55.47mm
